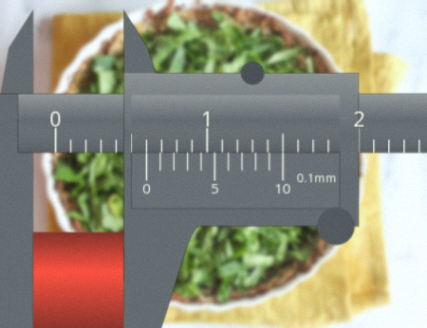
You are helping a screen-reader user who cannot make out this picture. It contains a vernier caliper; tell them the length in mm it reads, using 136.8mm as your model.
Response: 6.0mm
